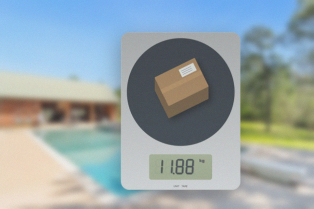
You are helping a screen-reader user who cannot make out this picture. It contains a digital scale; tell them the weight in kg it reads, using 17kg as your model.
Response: 11.88kg
